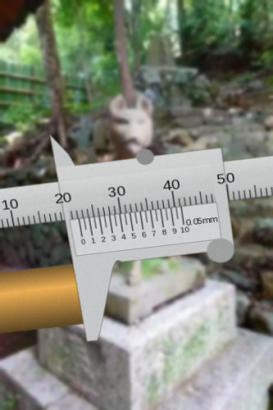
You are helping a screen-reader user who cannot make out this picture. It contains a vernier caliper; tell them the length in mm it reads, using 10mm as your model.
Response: 22.2mm
